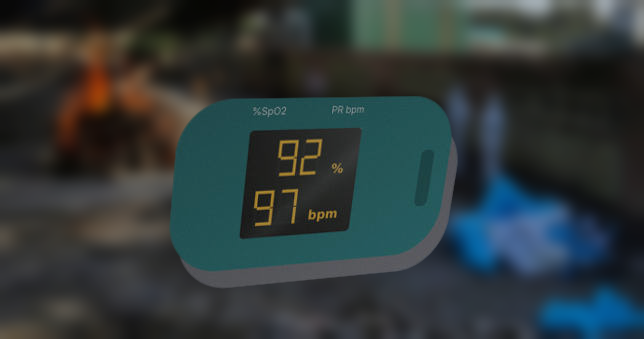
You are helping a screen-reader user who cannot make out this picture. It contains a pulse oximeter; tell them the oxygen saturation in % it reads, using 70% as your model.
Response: 92%
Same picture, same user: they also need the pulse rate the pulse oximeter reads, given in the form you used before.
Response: 97bpm
